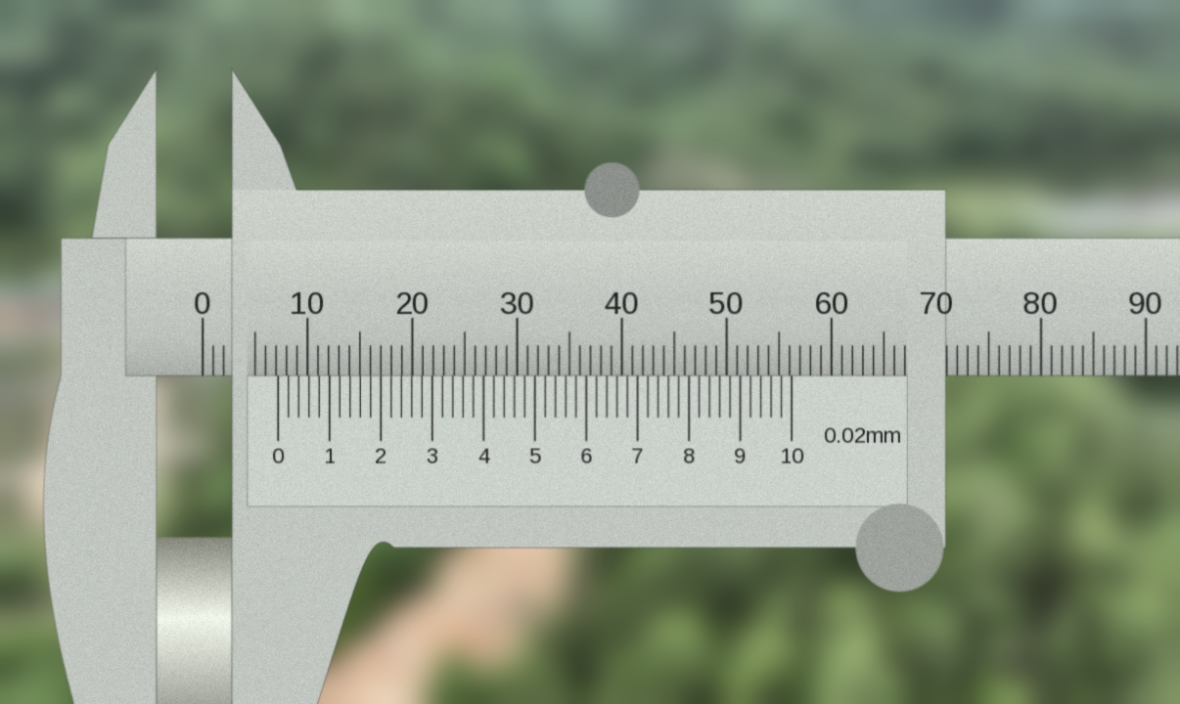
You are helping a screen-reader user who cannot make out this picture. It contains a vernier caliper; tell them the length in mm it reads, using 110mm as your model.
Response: 7.2mm
